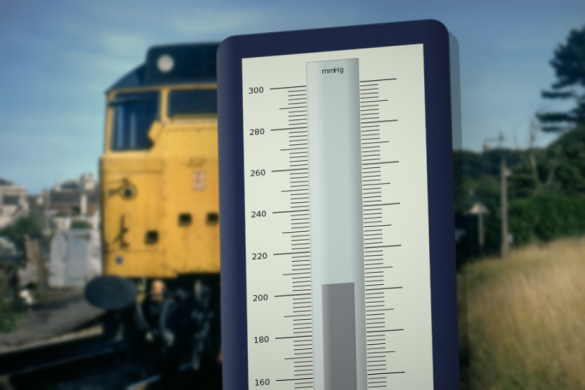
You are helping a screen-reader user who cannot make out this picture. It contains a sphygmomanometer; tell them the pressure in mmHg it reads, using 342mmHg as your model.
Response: 204mmHg
